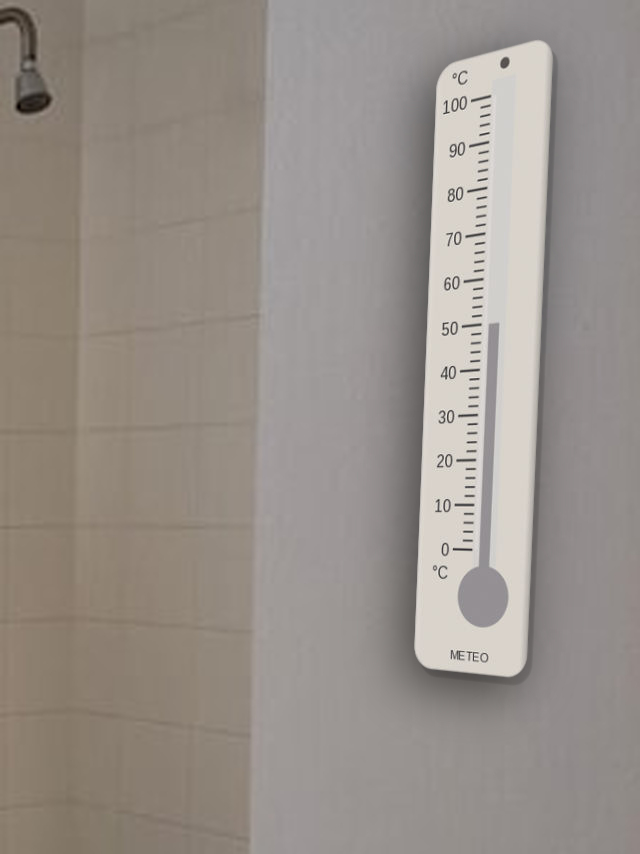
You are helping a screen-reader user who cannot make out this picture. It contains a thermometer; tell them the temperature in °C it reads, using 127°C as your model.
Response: 50°C
